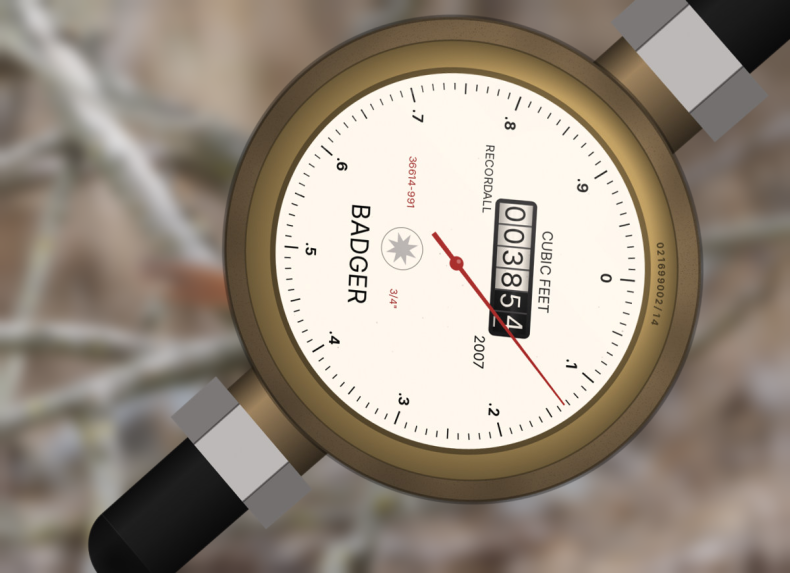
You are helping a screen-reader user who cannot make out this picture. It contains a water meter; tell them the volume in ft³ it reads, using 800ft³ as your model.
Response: 3854.13ft³
